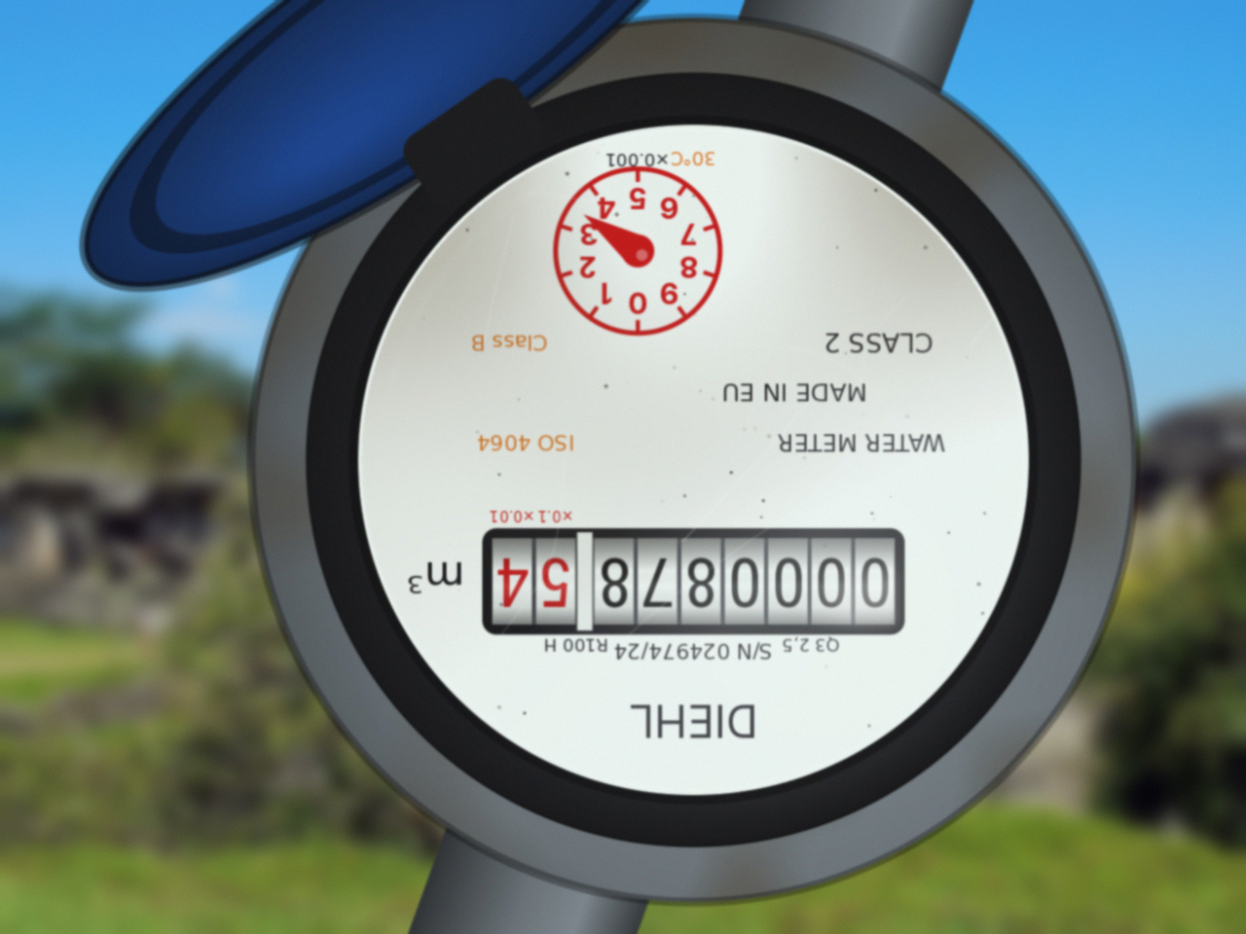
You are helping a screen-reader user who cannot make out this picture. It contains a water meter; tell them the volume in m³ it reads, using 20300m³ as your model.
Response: 878.543m³
